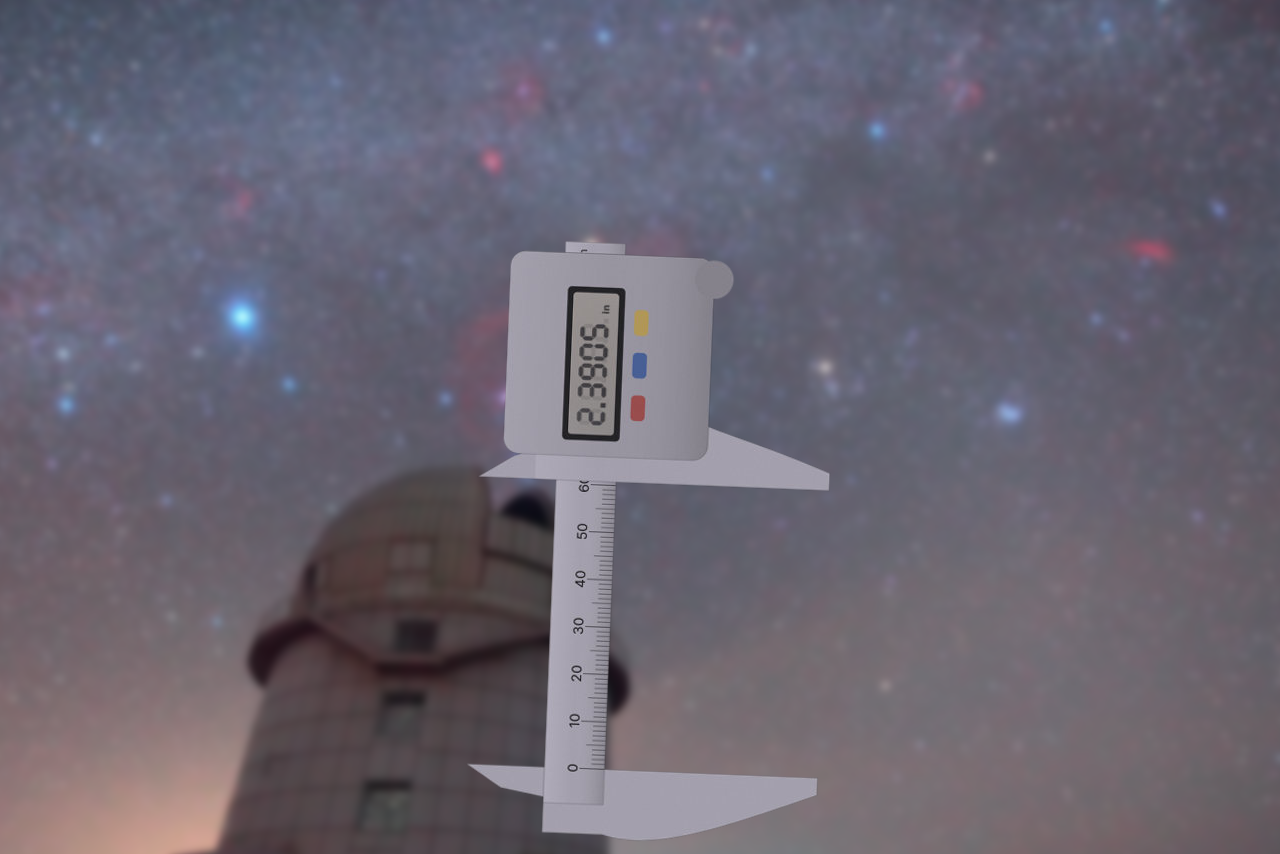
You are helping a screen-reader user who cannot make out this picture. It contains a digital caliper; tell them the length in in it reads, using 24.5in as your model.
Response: 2.3905in
